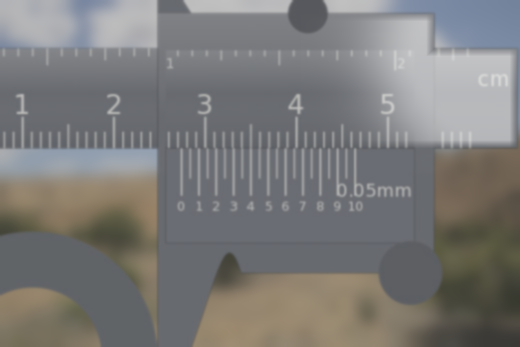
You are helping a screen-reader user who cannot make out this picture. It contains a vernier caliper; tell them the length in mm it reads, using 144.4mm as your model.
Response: 27.4mm
